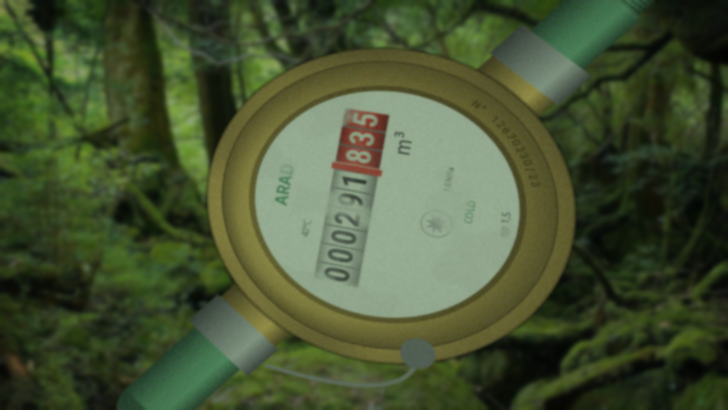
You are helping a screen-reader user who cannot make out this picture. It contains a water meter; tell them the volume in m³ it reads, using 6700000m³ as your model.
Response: 291.835m³
